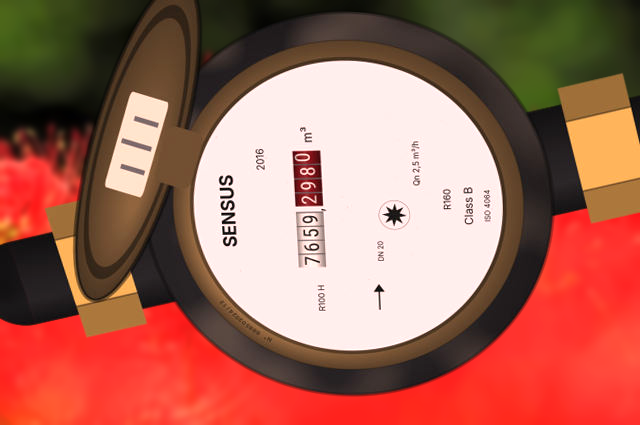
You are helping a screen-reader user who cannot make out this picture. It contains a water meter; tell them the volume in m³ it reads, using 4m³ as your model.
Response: 7659.2980m³
